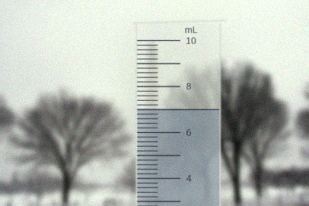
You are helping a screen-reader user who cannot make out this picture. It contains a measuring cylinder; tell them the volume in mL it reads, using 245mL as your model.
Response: 7mL
